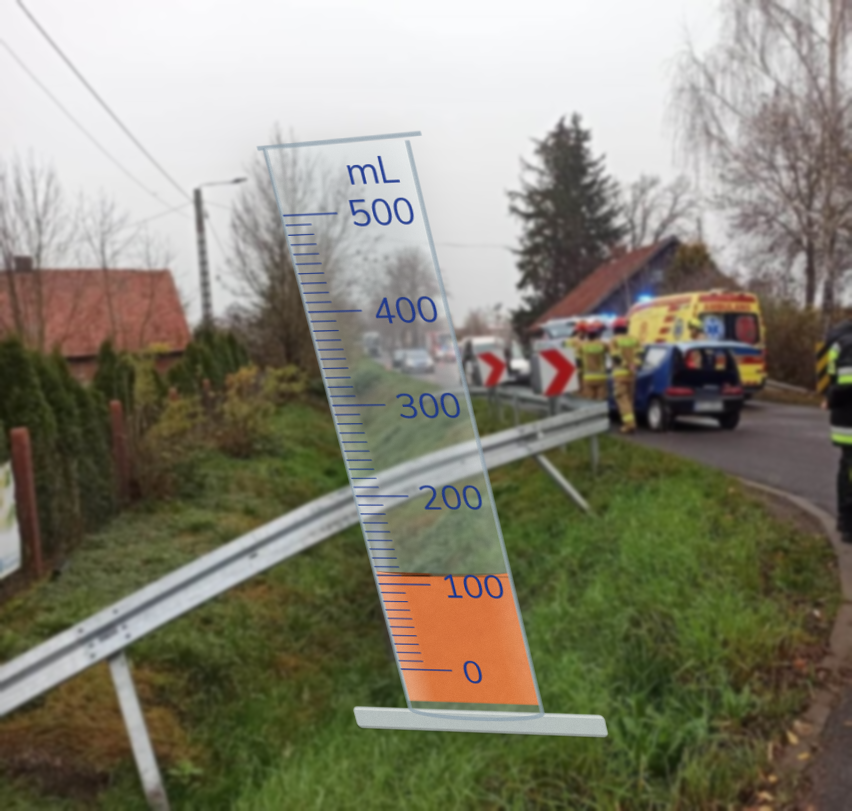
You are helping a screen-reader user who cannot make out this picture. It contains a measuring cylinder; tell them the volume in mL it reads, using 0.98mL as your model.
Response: 110mL
